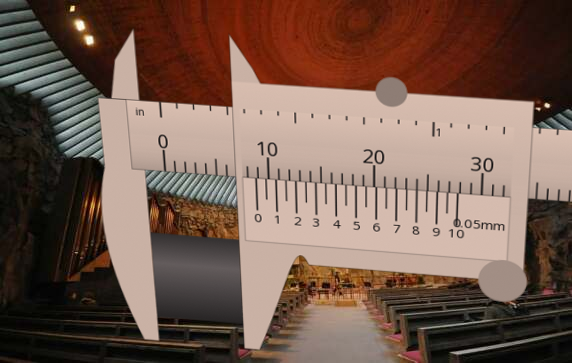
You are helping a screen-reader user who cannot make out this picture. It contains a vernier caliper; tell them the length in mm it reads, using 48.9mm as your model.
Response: 8.8mm
